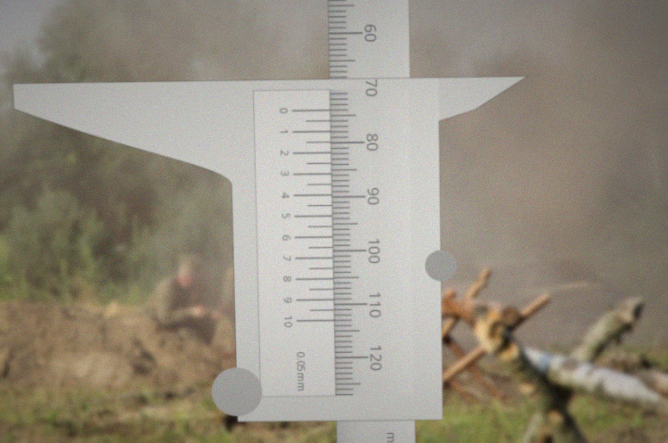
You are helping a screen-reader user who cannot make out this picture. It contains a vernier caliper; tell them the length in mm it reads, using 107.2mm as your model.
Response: 74.0mm
